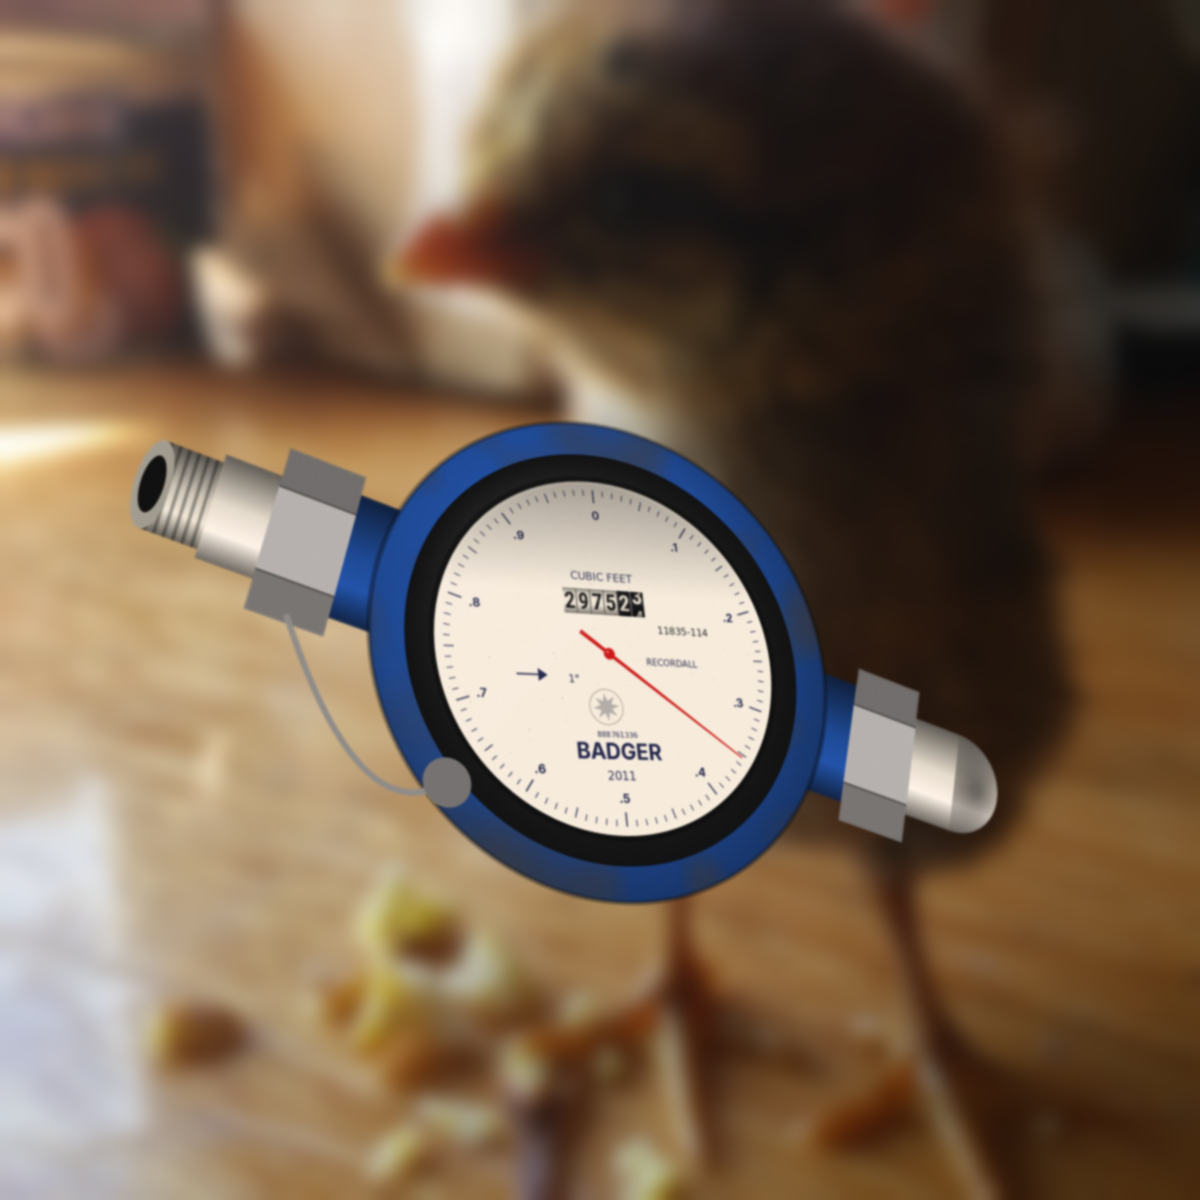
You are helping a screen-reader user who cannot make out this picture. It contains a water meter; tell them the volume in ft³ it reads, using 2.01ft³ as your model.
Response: 297523.35ft³
